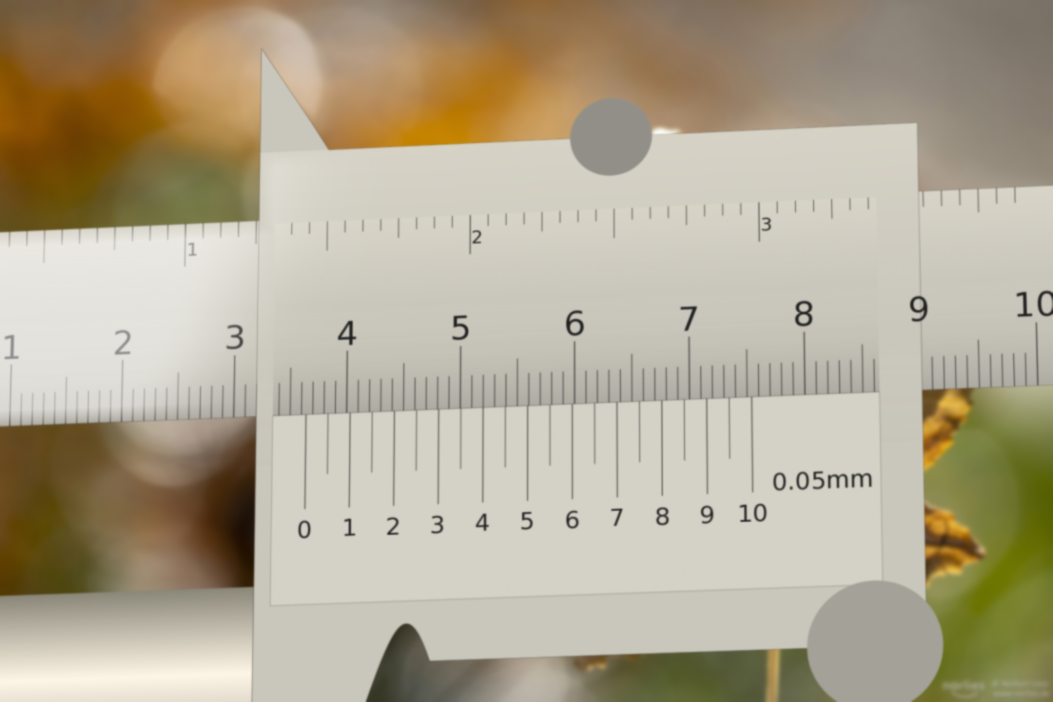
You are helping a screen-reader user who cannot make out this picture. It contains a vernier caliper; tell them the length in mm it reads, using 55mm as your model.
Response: 36.4mm
